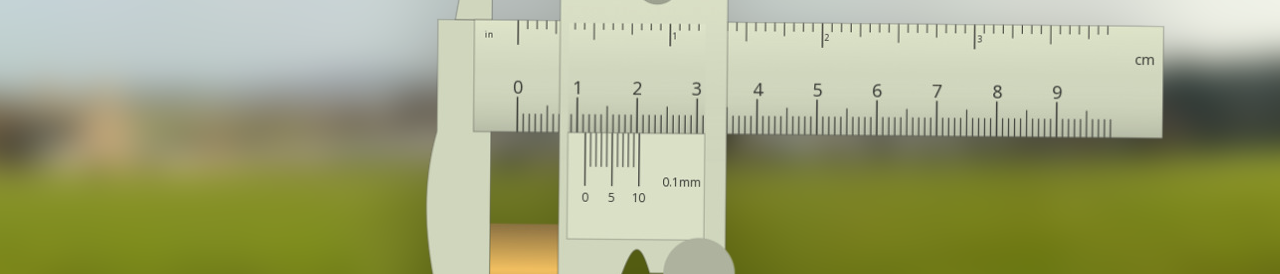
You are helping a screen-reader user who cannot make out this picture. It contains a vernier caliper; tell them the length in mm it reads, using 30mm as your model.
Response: 11.4mm
